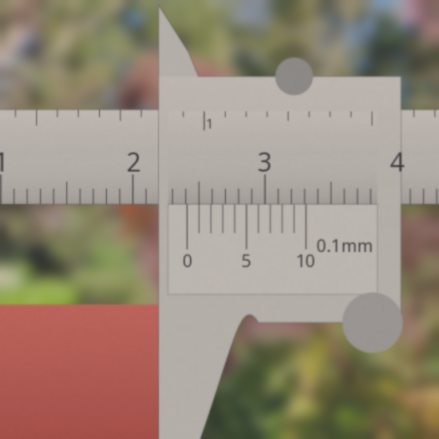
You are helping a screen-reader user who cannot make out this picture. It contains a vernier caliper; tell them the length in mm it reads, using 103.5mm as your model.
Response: 24.1mm
